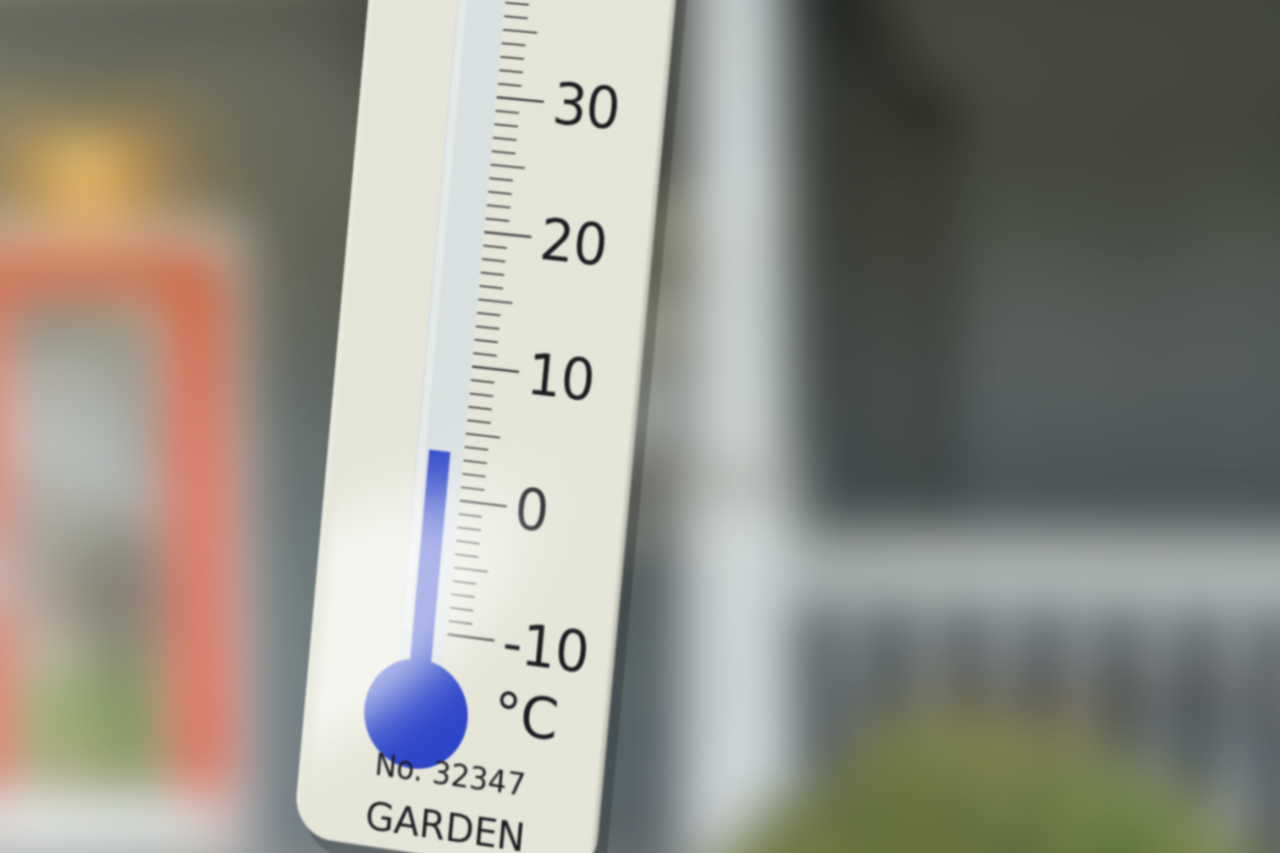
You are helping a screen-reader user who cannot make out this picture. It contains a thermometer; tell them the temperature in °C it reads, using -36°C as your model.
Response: 3.5°C
